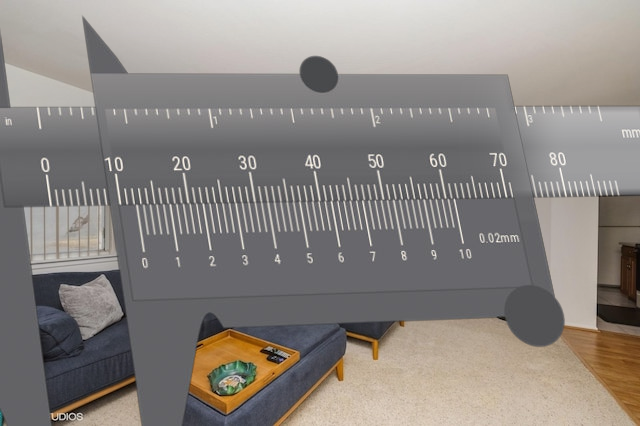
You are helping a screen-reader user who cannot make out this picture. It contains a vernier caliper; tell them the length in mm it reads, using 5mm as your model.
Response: 12.4mm
